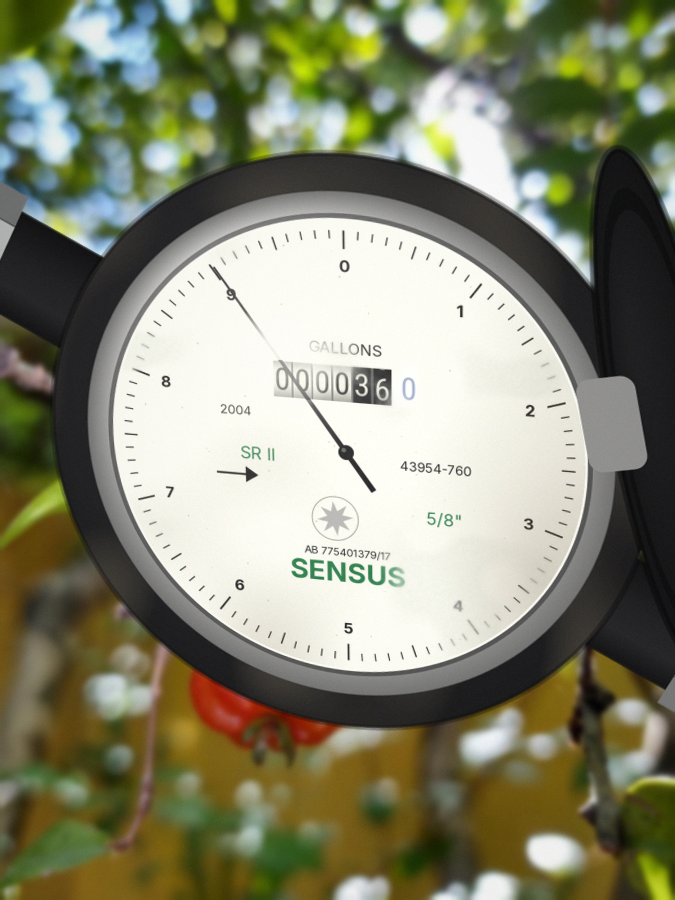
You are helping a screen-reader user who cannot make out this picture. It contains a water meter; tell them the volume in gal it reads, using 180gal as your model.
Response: 359.0gal
